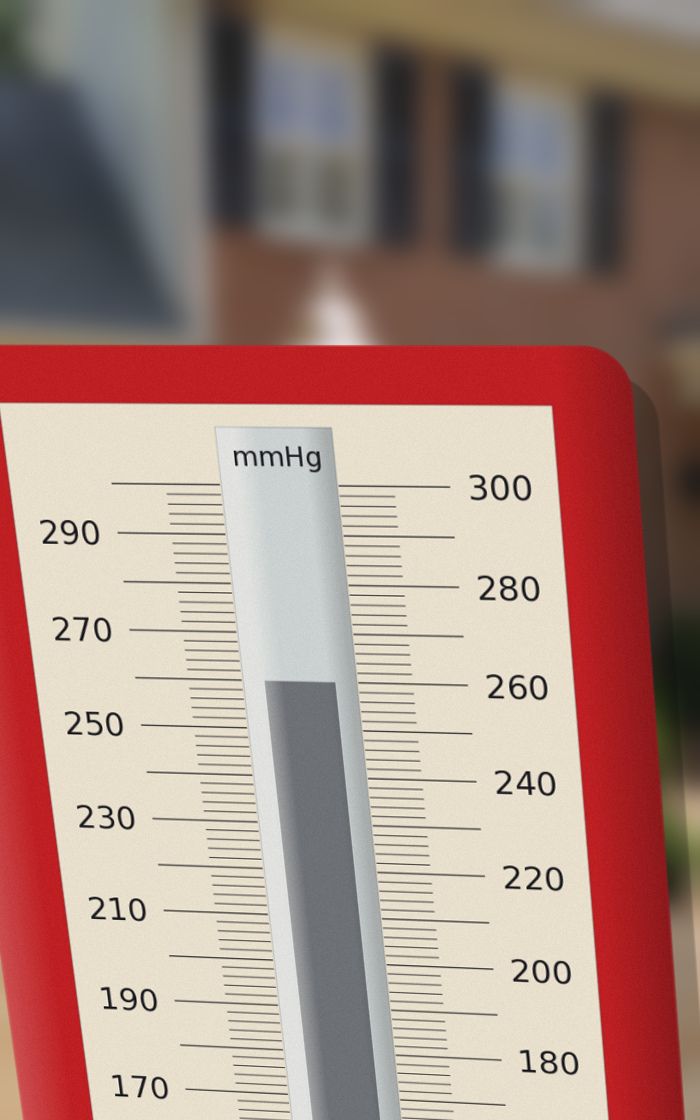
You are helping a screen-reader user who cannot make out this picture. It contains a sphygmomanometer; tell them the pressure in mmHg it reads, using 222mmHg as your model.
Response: 260mmHg
